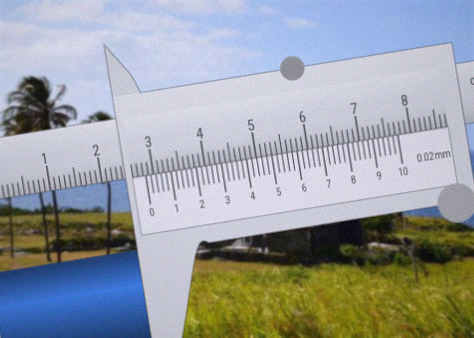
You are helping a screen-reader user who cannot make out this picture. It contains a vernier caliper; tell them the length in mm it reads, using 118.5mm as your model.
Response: 28.5mm
